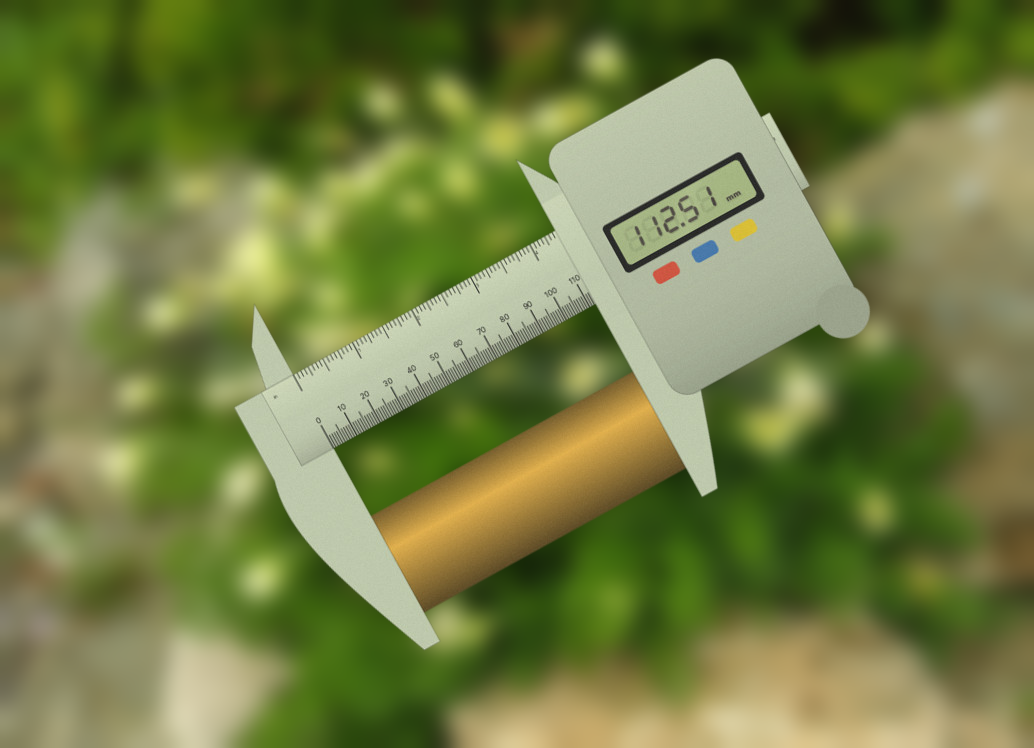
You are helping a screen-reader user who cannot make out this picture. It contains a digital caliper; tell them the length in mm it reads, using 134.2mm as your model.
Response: 112.51mm
